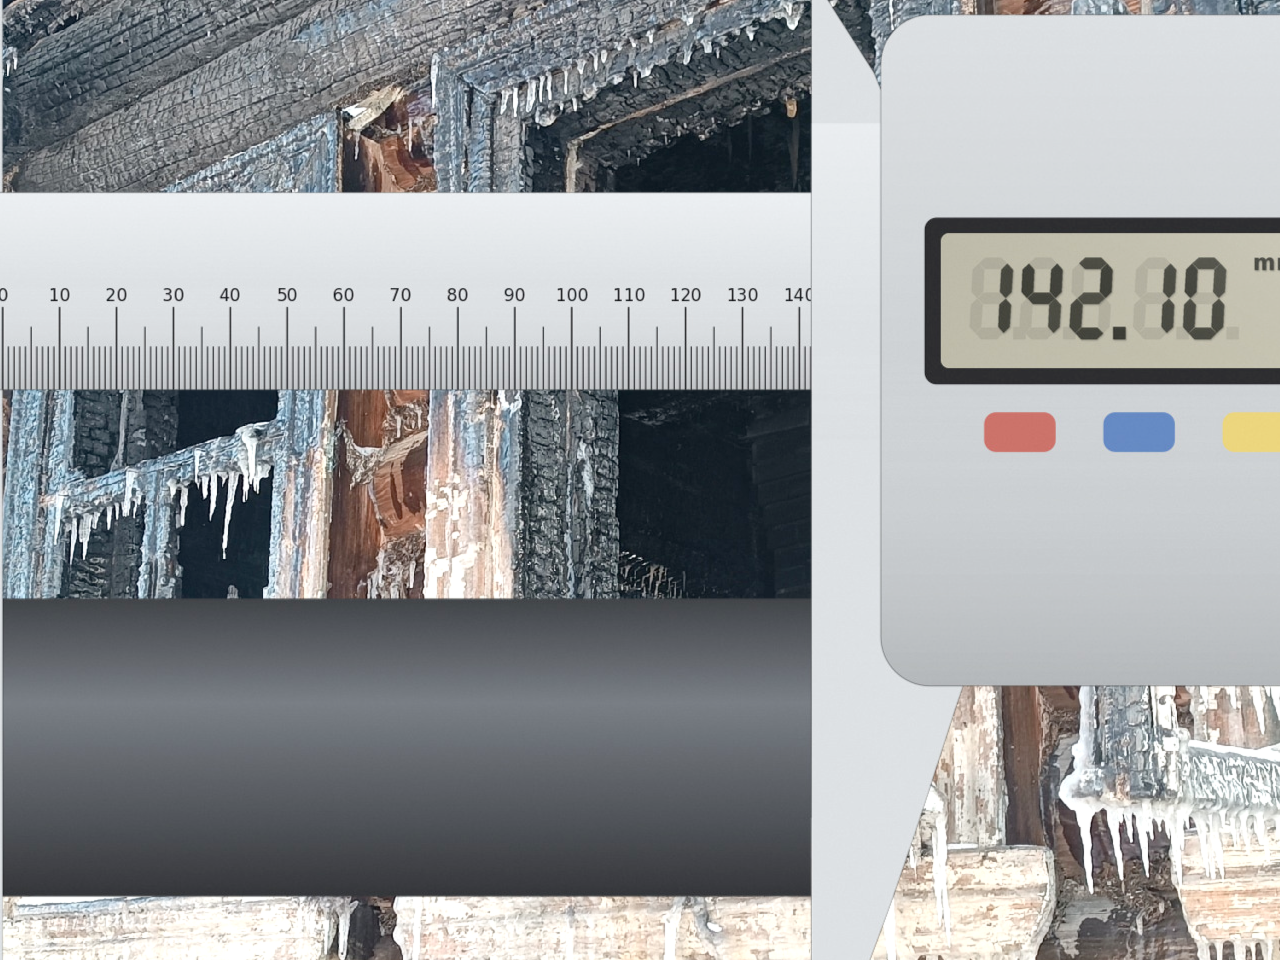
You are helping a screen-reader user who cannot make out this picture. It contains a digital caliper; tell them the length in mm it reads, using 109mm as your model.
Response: 142.10mm
